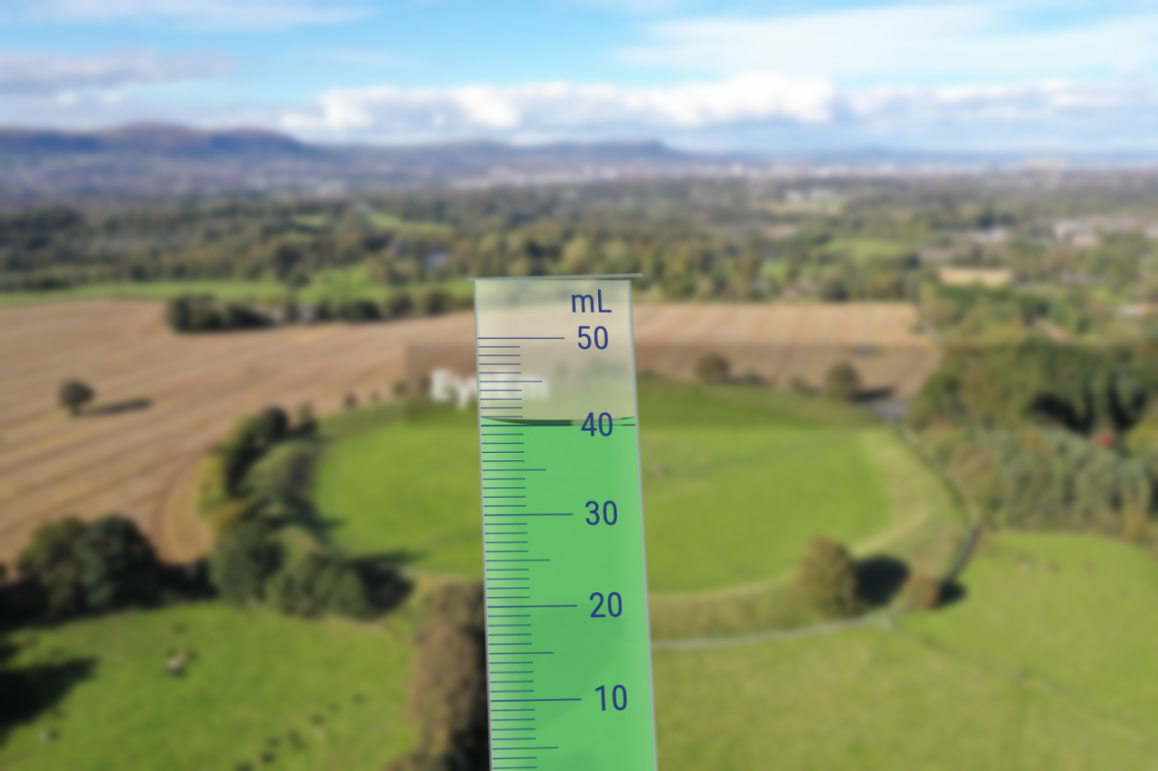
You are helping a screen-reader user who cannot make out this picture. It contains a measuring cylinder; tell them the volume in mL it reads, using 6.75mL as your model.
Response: 40mL
